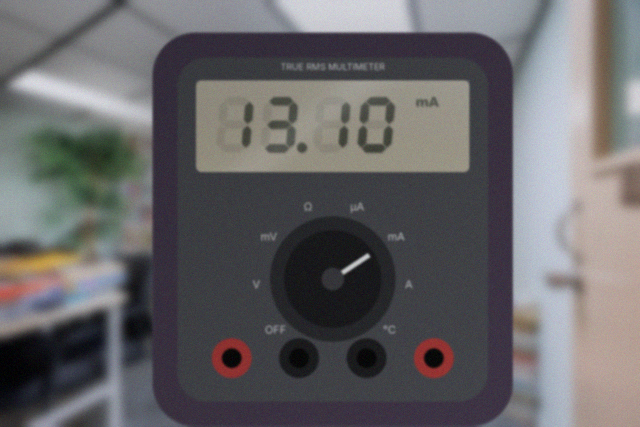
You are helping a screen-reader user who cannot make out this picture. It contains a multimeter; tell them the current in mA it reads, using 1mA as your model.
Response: 13.10mA
